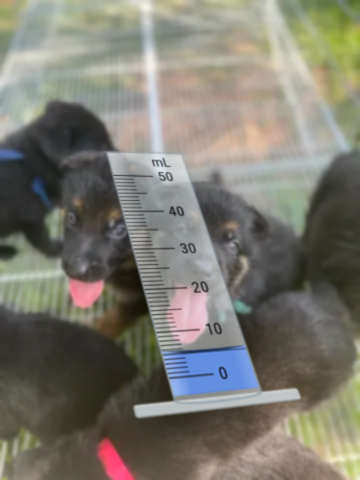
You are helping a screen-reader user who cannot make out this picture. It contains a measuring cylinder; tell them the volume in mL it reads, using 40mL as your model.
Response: 5mL
